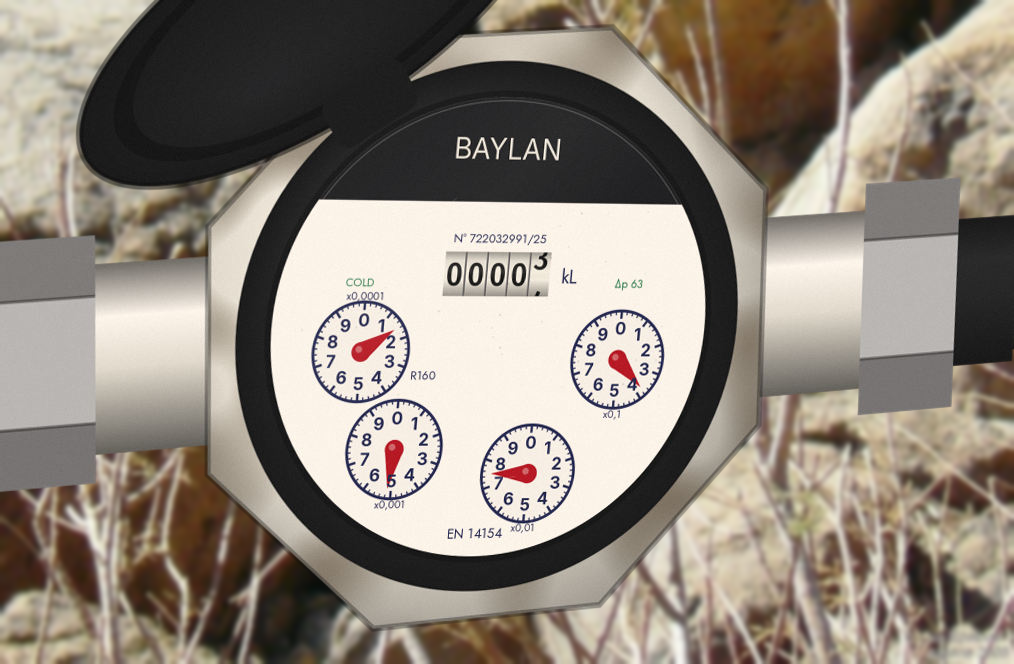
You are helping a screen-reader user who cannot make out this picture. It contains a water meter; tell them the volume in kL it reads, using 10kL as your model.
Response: 3.3751kL
